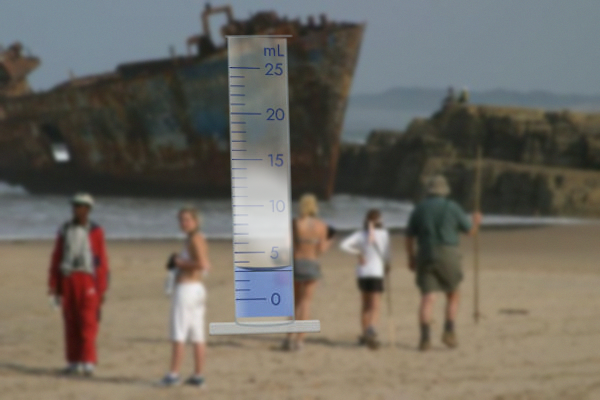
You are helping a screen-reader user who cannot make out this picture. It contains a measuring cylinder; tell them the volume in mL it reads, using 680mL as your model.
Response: 3mL
